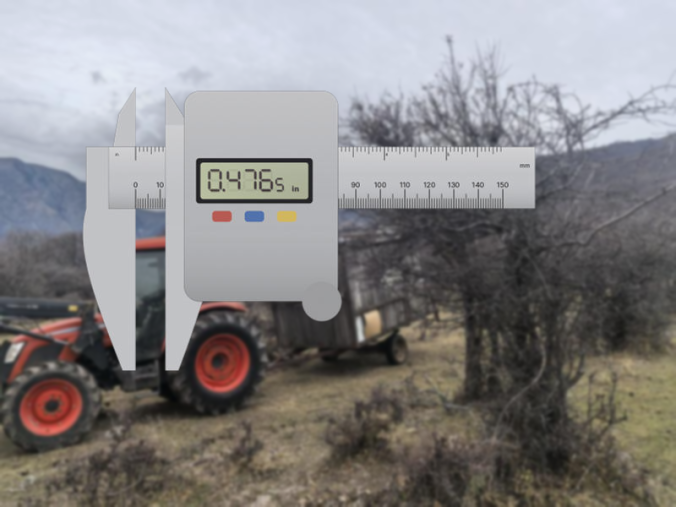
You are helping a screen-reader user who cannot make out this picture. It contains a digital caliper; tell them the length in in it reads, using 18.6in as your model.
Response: 0.4765in
